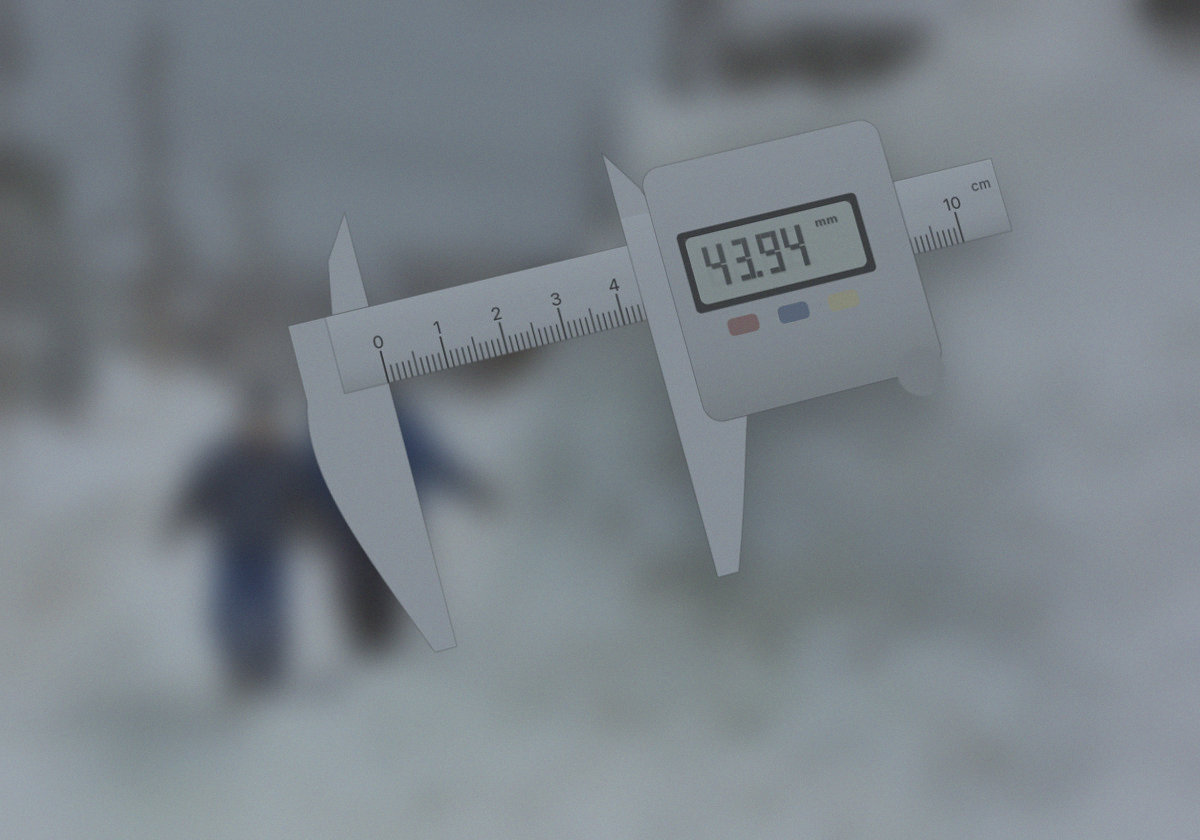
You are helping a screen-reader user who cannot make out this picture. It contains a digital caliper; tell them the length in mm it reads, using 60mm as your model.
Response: 43.94mm
